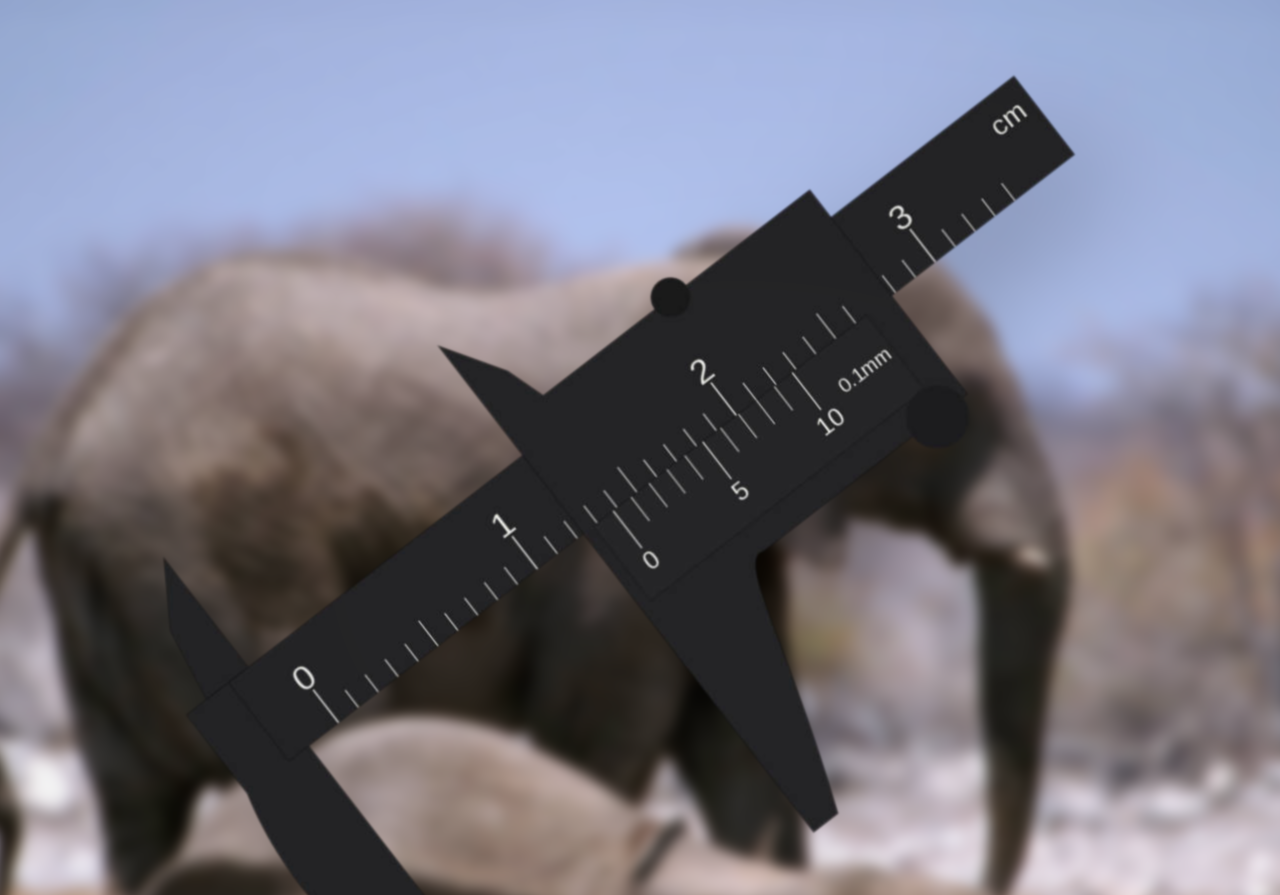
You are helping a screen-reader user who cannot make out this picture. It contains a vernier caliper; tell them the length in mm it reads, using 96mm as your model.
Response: 13.8mm
